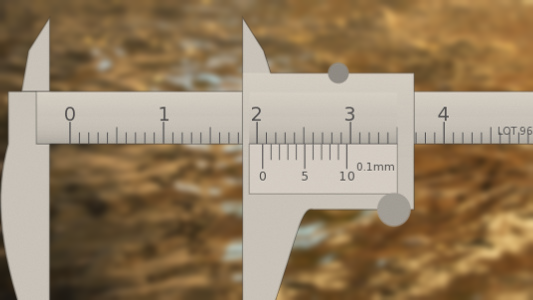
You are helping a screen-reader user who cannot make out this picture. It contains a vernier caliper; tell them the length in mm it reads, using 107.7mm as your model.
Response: 20.6mm
